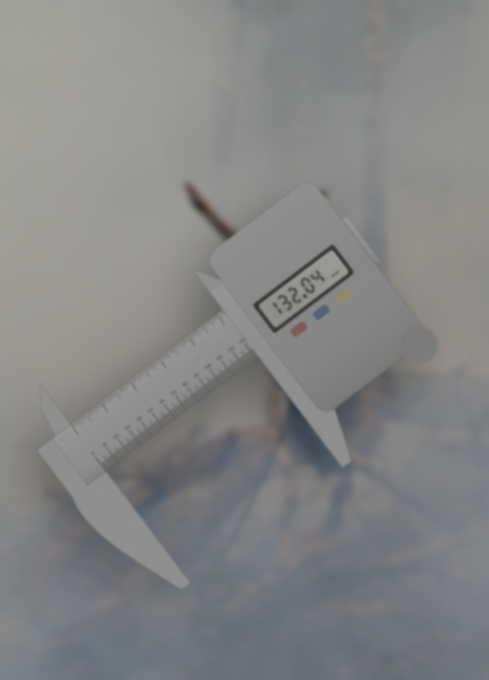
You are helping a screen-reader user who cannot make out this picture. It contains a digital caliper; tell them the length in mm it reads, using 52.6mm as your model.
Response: 132.04mm
